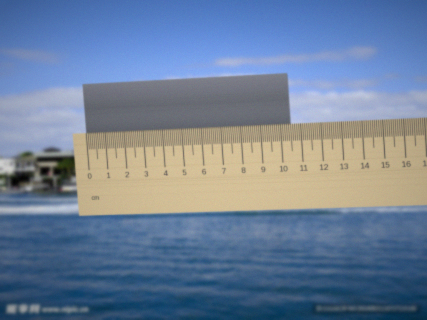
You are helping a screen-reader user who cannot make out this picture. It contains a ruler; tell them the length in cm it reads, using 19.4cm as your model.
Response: 10.5cm
